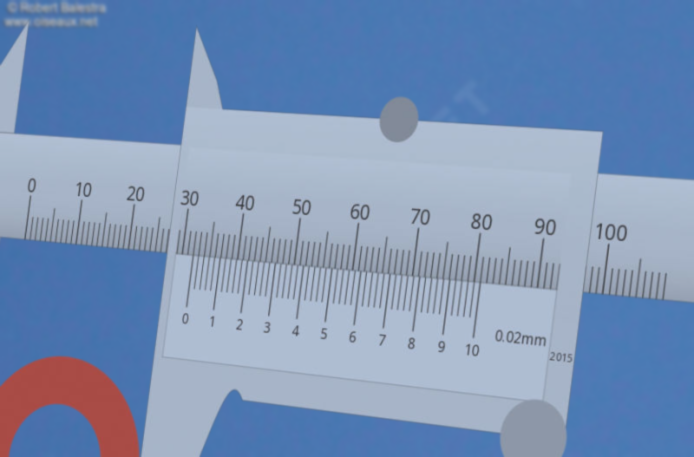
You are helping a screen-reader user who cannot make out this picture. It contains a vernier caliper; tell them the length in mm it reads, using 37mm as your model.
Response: 32.0mm
